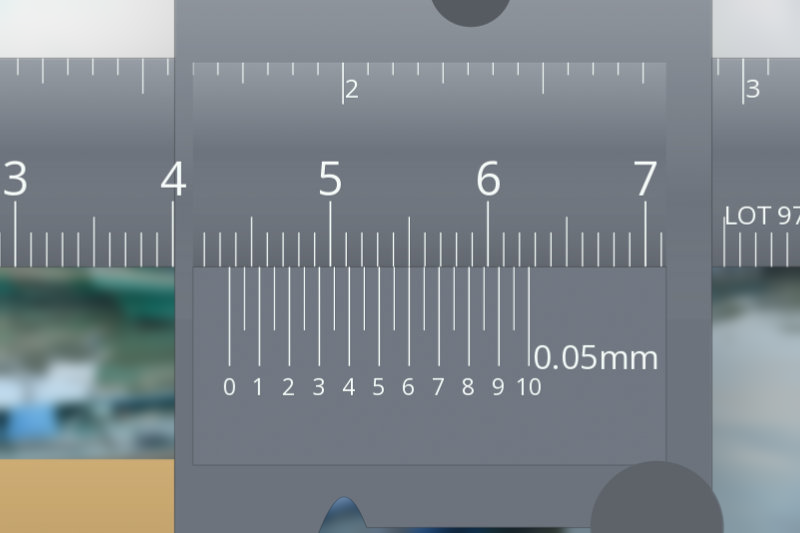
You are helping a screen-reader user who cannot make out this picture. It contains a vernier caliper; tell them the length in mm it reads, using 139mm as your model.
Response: 43.6mm
